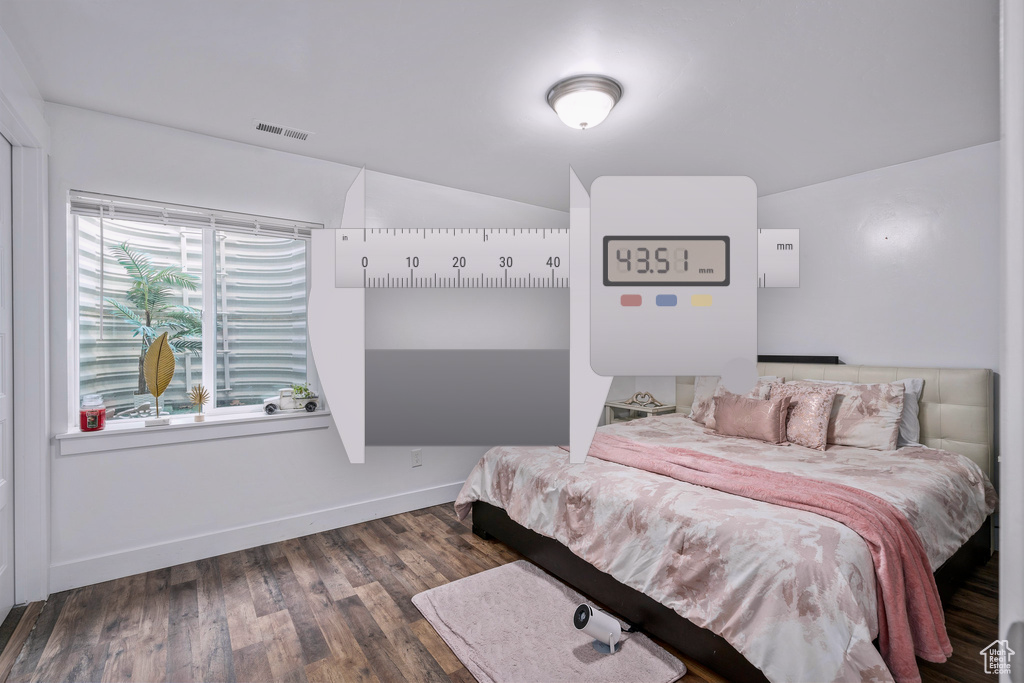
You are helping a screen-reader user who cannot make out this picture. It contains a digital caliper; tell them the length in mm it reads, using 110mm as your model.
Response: 43.51mm
